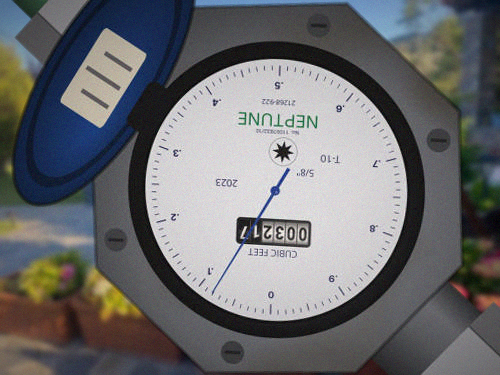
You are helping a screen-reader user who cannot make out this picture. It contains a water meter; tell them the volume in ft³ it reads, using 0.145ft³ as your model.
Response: 3217.08ft³
